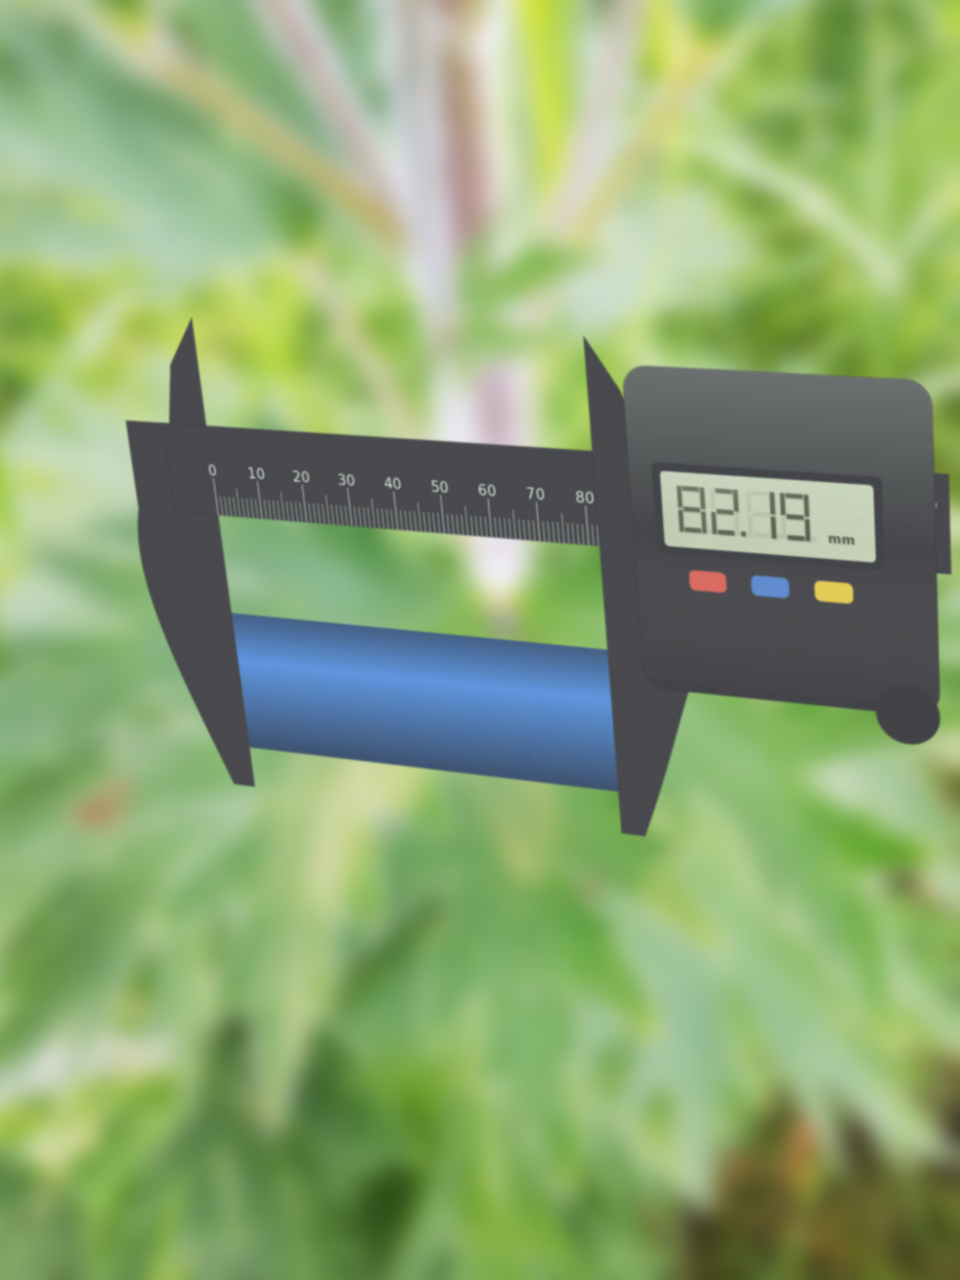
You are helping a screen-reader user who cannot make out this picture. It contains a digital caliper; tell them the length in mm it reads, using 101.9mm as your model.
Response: 82.19mm
